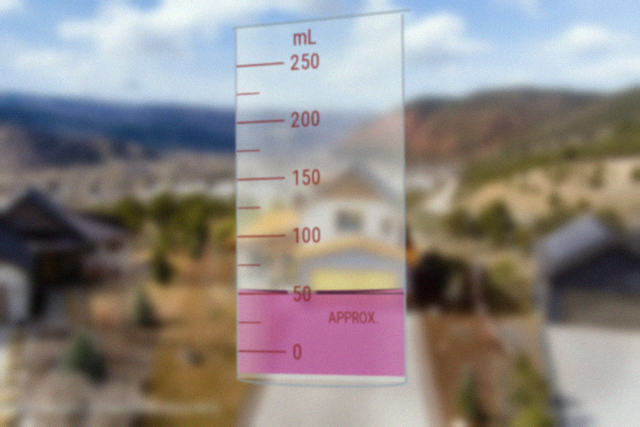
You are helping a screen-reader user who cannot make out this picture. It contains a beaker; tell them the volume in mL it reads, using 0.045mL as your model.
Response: 50mL
